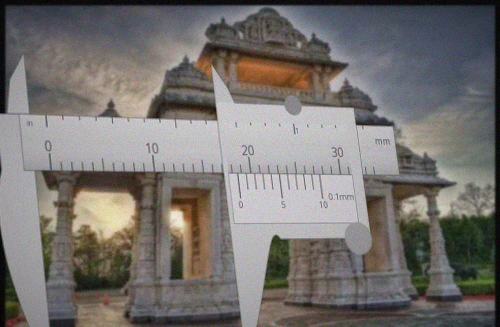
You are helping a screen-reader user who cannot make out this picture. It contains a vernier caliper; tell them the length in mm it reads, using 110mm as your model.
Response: 18.6mm
